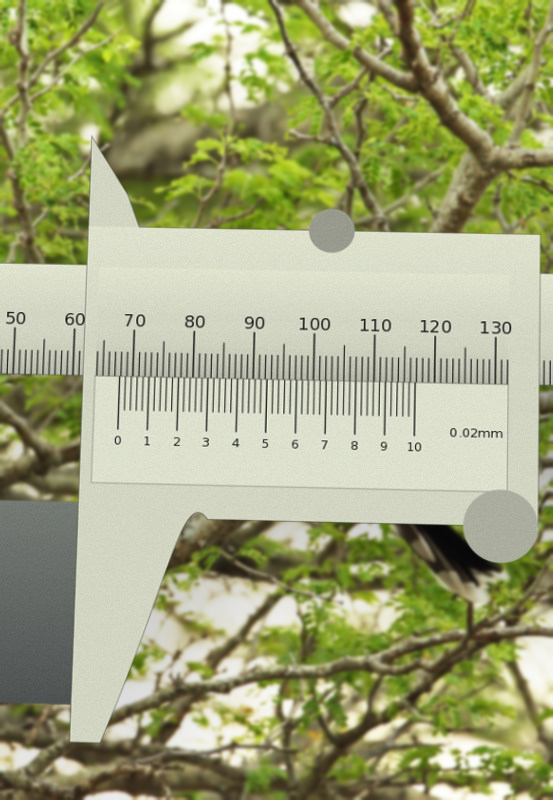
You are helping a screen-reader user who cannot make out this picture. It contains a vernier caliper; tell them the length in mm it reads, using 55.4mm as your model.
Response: 67.8mm
